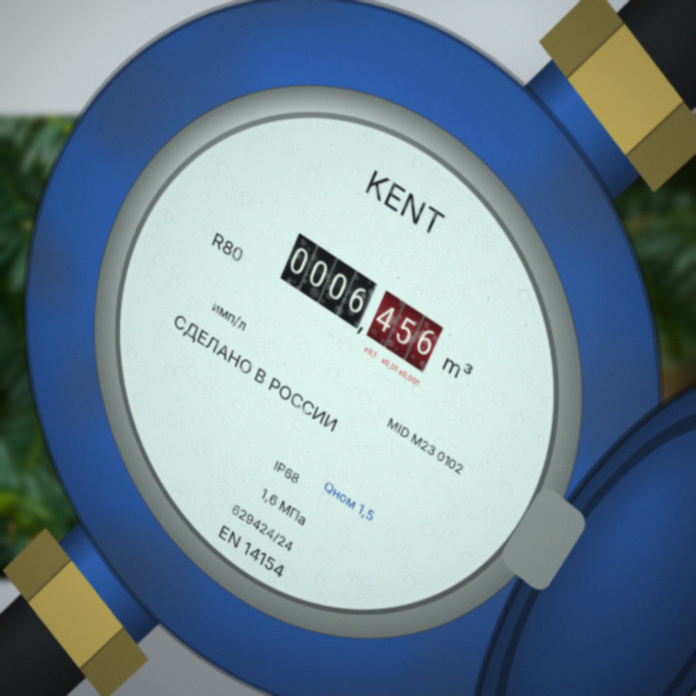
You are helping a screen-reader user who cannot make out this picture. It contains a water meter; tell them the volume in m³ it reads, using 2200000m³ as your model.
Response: 6.456m³
